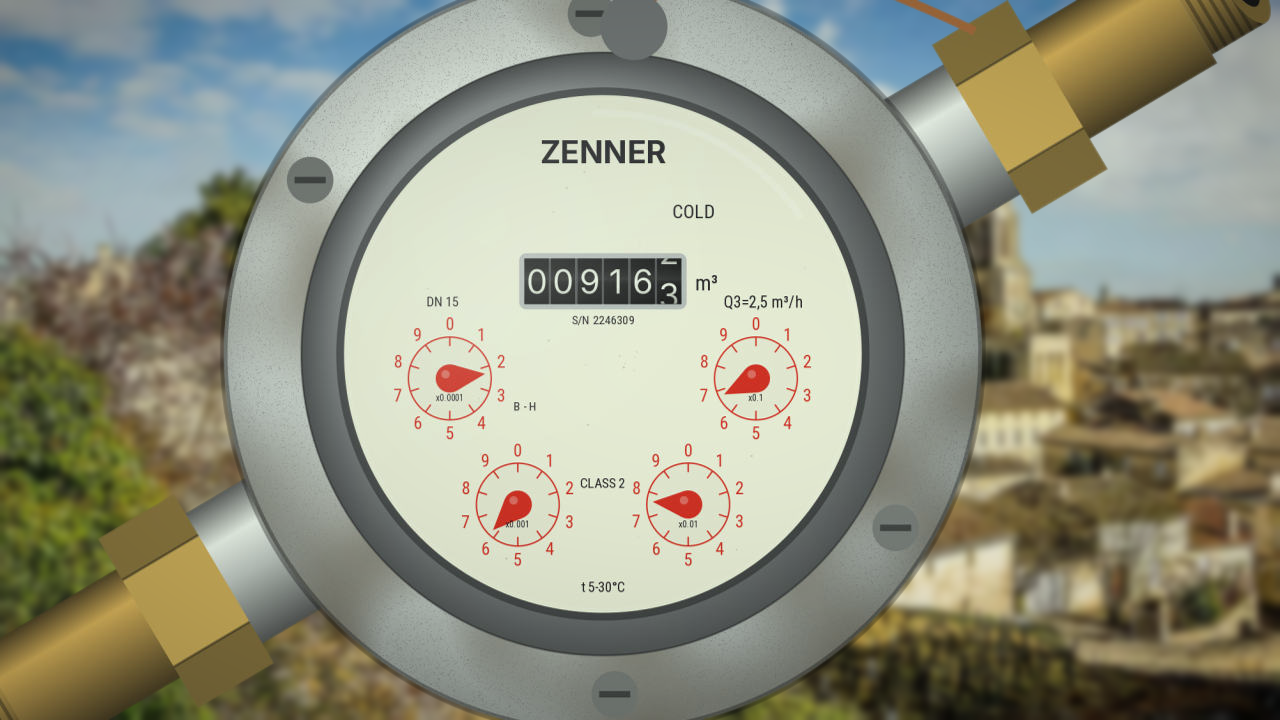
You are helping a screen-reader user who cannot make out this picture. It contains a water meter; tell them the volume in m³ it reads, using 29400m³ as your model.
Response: 9162.6762m³
